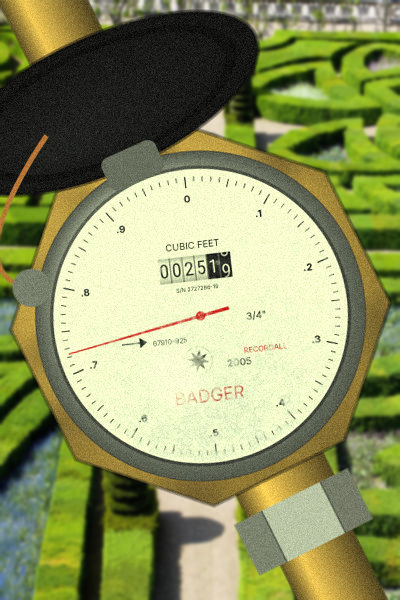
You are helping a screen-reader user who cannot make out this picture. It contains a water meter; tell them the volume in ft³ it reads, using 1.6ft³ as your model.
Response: 2518.72ft³
